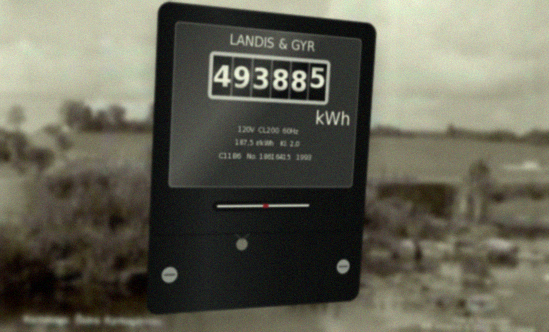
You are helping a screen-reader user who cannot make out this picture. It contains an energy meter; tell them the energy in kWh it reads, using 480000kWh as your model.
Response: 493885kWh
